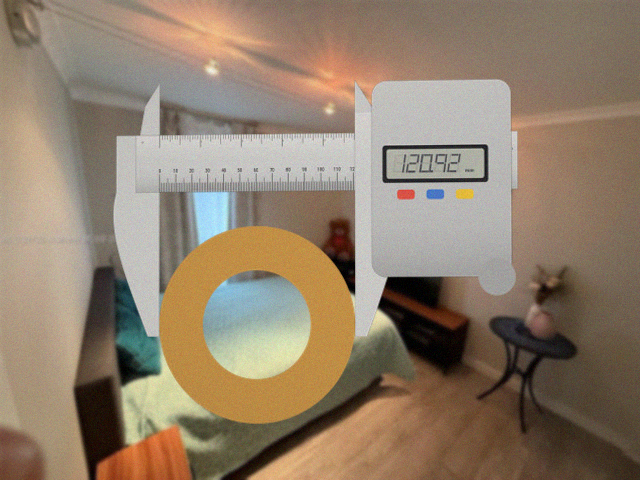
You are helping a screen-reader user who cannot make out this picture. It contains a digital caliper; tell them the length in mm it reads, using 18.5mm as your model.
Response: 120.92mm
